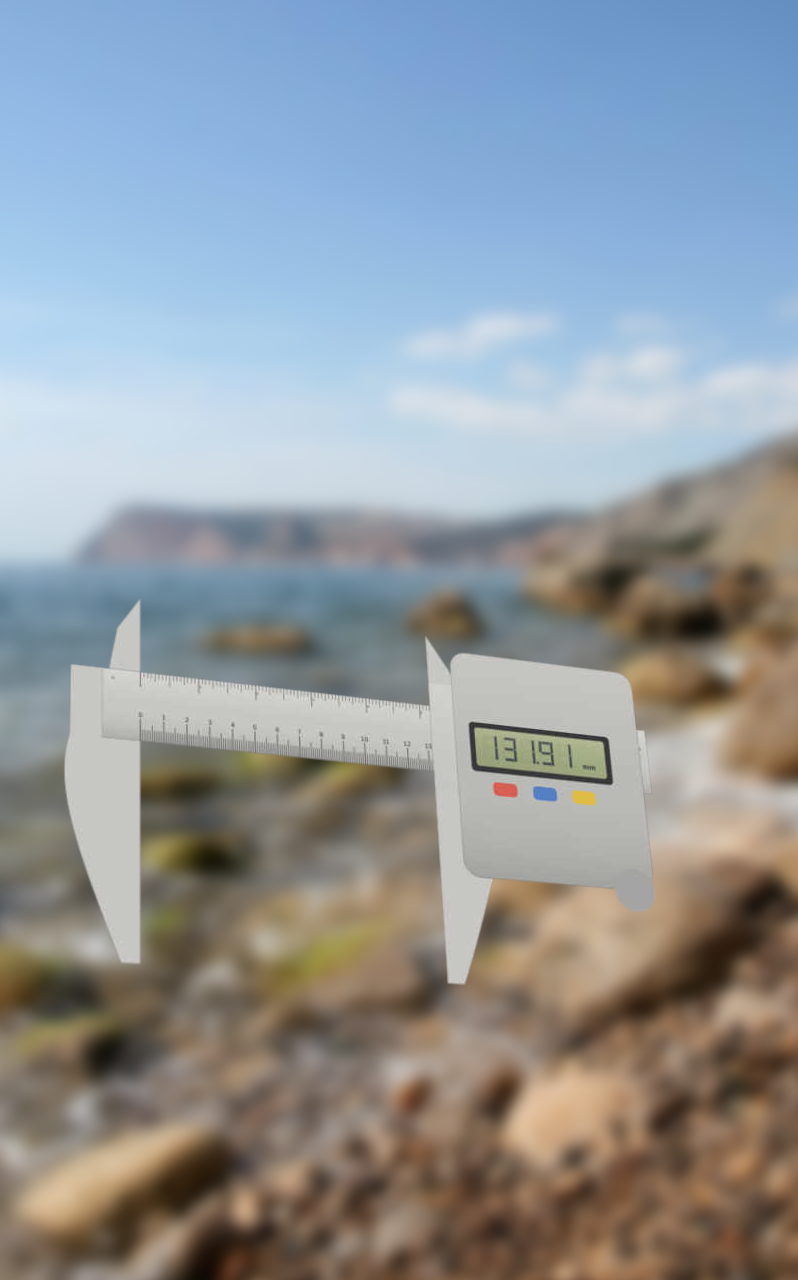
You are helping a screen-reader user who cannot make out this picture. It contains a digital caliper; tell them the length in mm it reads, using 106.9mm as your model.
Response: 131.91mm
